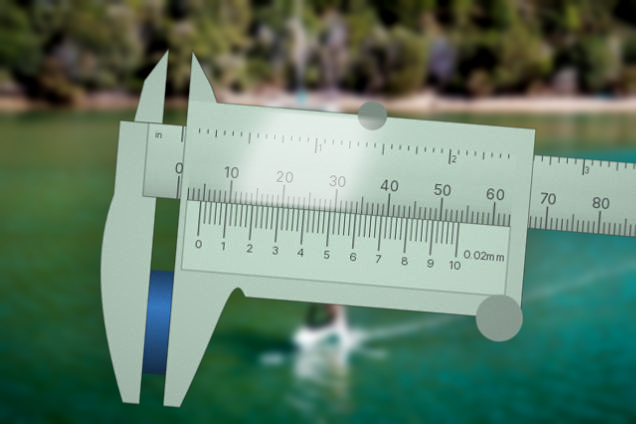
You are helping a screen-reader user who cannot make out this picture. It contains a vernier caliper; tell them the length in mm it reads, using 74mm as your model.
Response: 4.5mm
